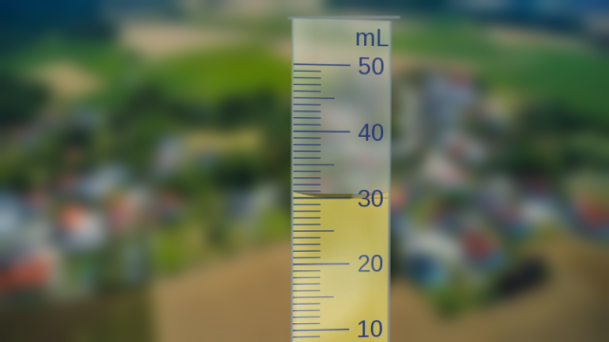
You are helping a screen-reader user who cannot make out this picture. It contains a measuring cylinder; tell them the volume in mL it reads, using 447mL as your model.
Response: 30mL
